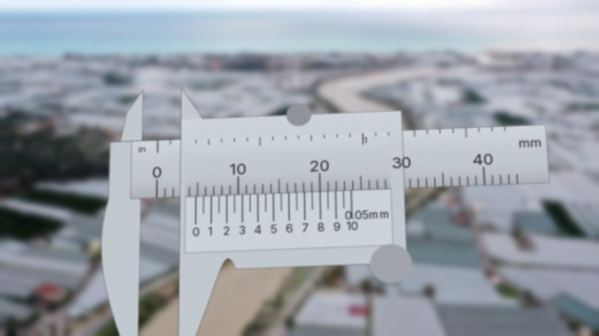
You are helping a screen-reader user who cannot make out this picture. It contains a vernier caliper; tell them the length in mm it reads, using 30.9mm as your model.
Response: 4.8mm
